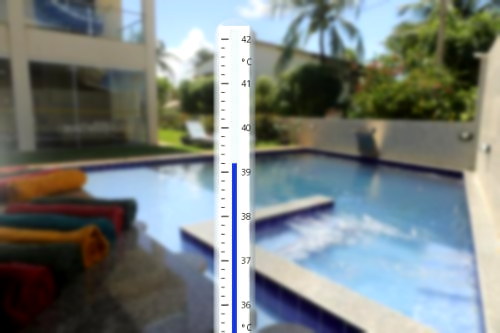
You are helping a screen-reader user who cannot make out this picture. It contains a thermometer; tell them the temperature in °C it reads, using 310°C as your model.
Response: 39.2°C
